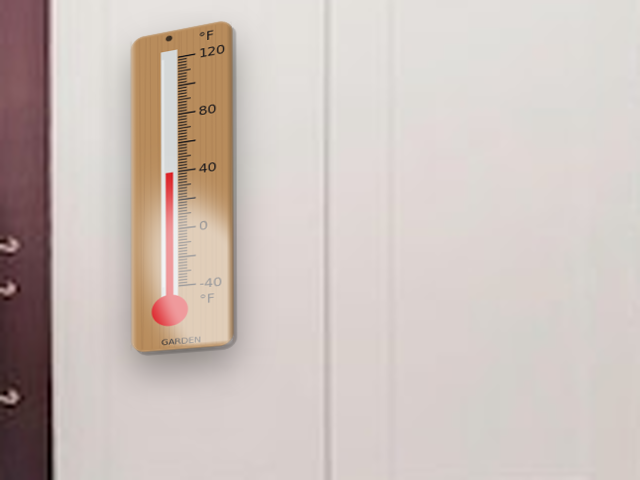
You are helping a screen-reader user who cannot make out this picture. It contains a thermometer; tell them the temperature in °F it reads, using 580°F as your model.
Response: 40°F
